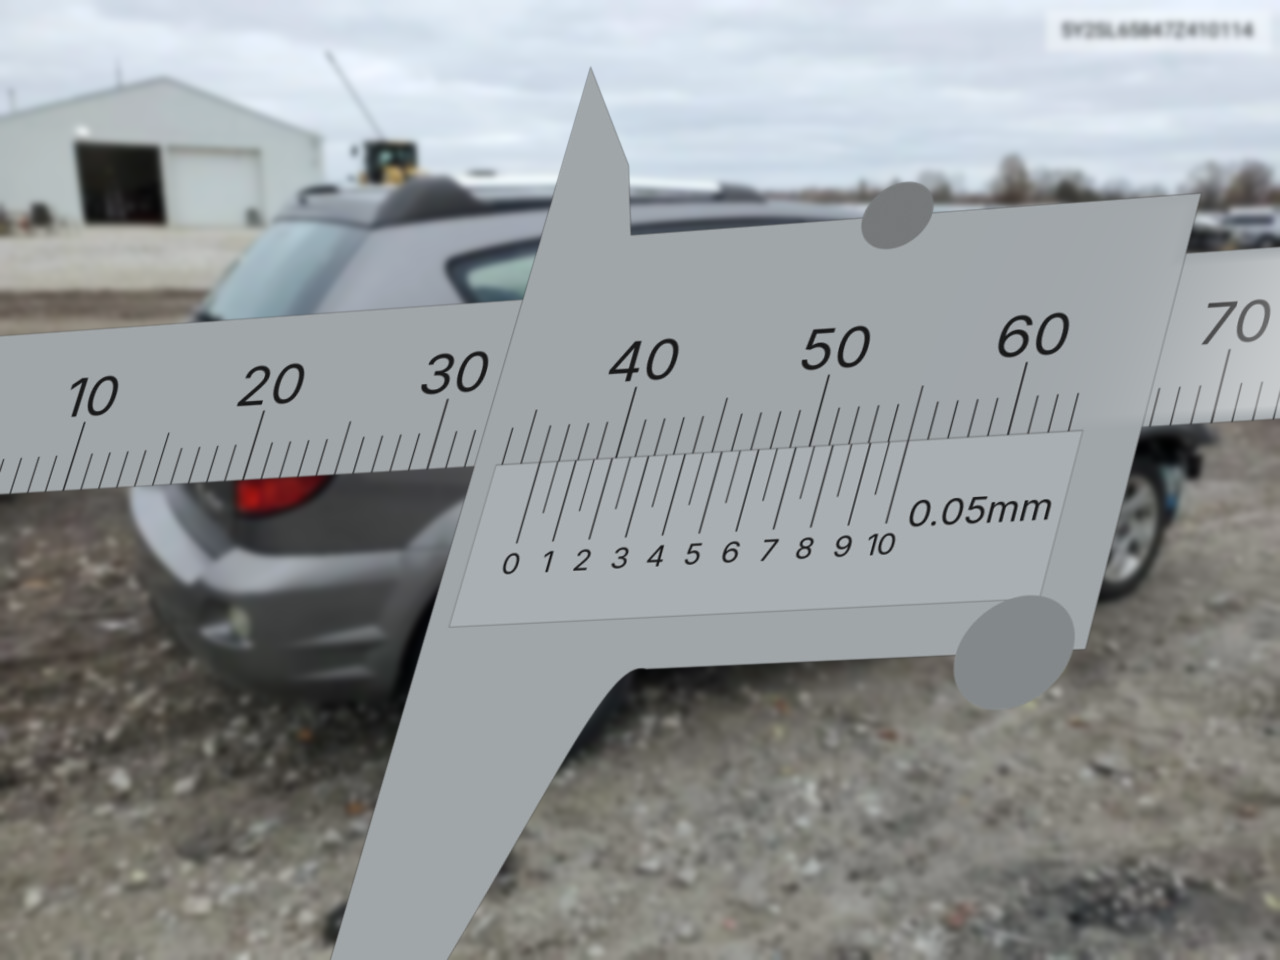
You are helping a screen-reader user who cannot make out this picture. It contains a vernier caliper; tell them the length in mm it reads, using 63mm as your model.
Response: 36.0mm
